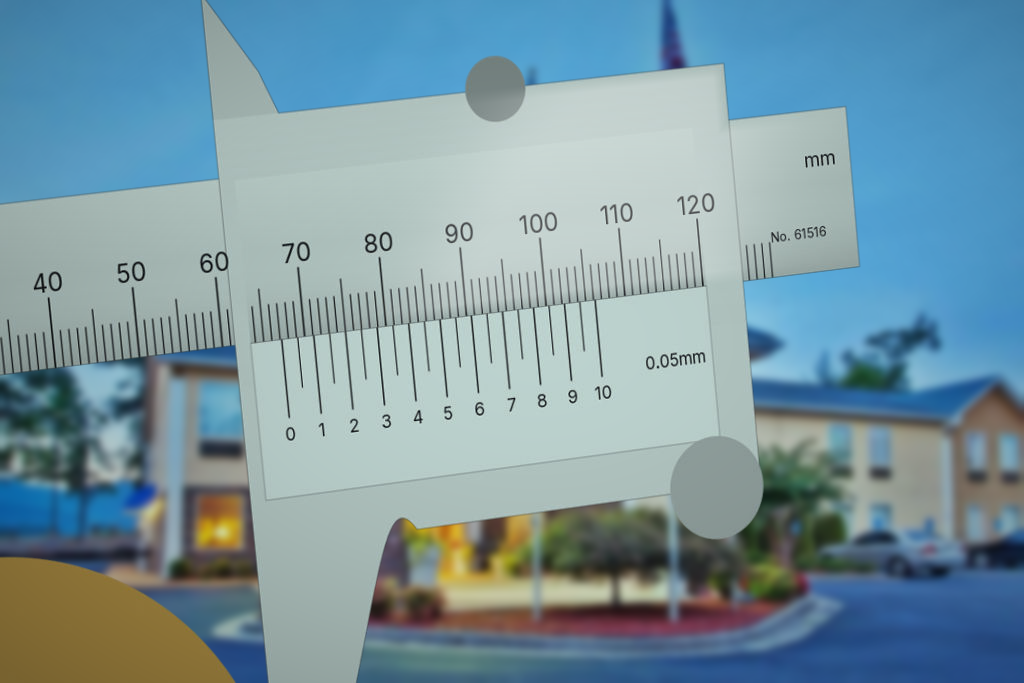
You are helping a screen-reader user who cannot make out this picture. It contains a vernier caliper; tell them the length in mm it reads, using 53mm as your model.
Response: 67.2mm
